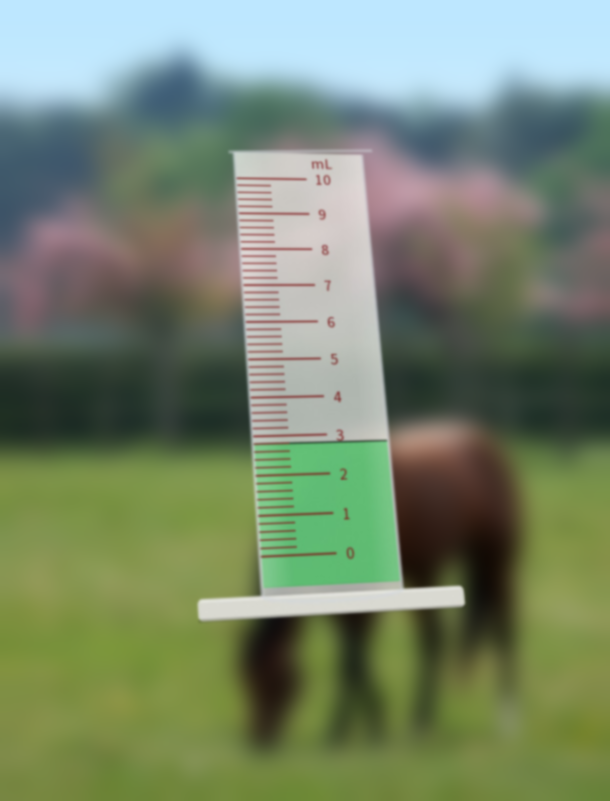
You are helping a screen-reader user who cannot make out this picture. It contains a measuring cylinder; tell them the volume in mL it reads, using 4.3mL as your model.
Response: 2.8mL
